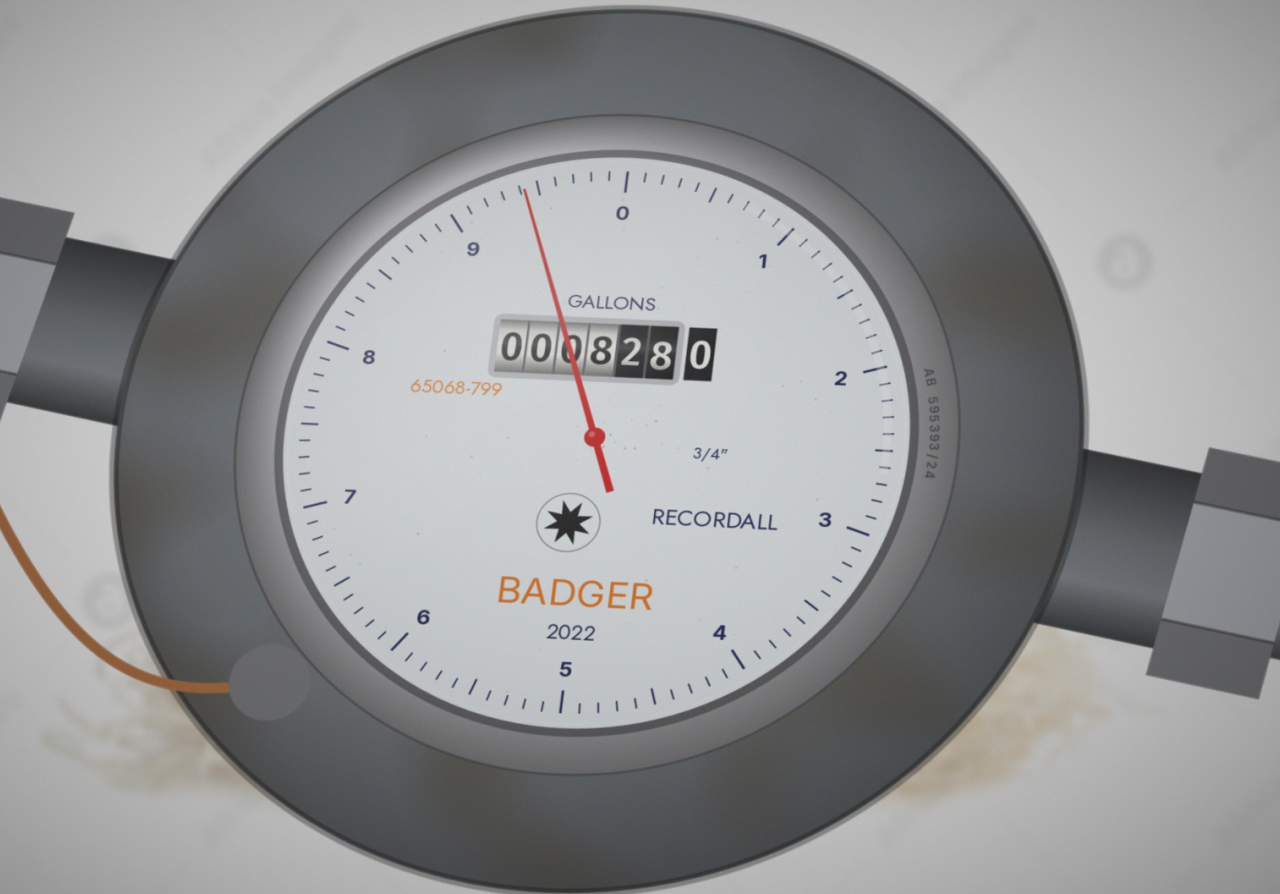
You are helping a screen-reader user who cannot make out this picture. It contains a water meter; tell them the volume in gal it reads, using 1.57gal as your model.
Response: 8279.4gal
